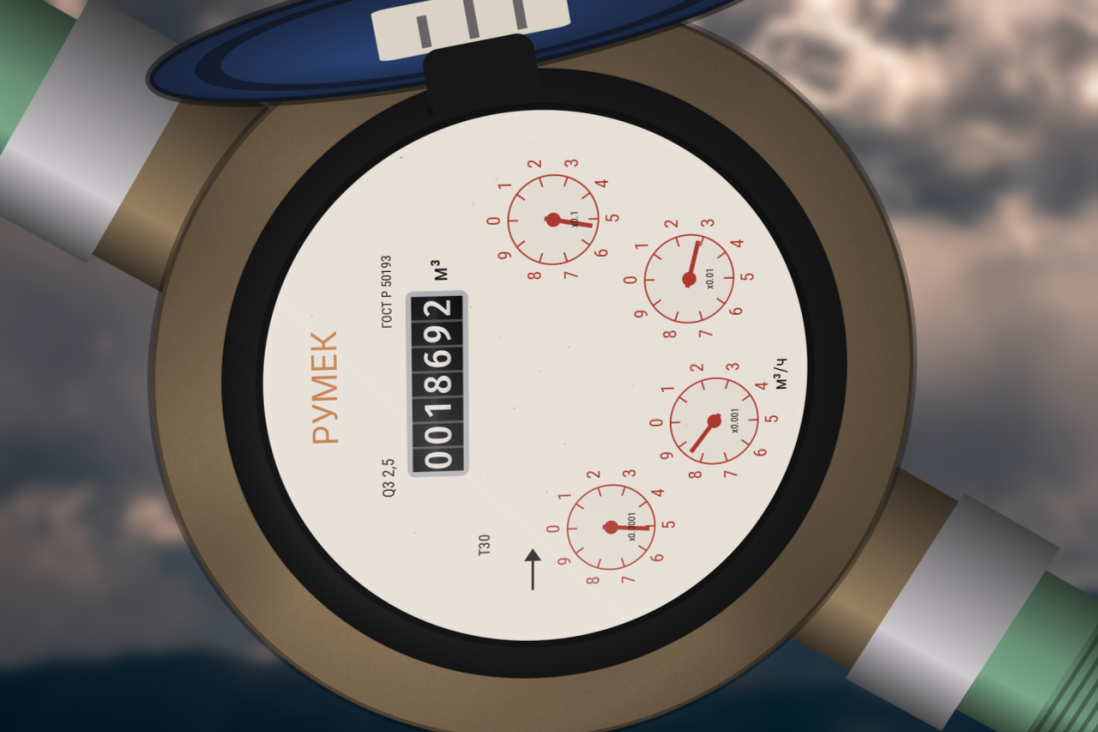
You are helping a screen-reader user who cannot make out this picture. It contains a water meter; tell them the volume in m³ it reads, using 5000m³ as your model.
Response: 18692.5285m³
